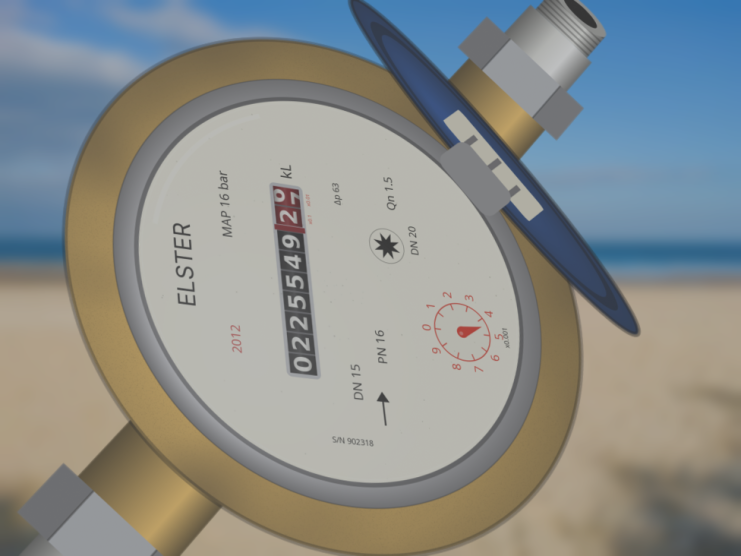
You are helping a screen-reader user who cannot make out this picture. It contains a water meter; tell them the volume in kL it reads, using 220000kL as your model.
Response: 225549.264kL
